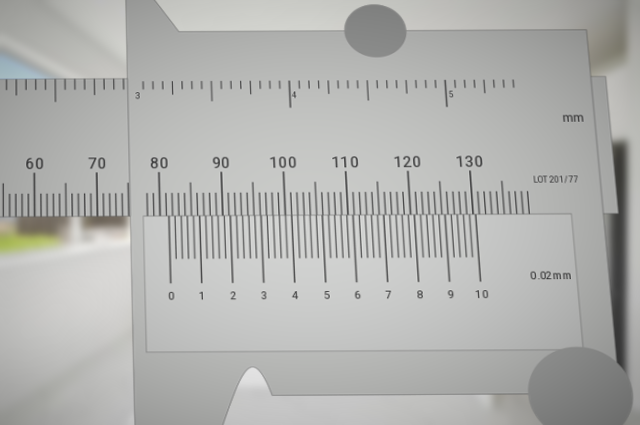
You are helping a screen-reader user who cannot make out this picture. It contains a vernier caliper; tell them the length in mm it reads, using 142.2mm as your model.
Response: 81.4mm
